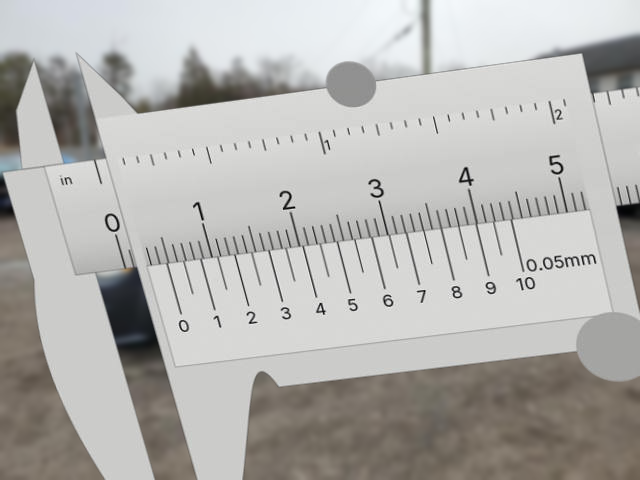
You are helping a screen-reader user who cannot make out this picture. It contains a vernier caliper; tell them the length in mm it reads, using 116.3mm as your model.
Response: 4.8mm
